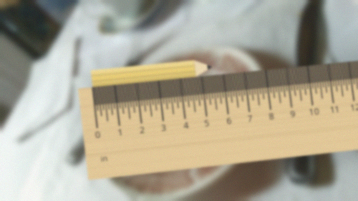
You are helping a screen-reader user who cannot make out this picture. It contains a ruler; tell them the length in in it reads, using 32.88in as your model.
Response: 5.5in
